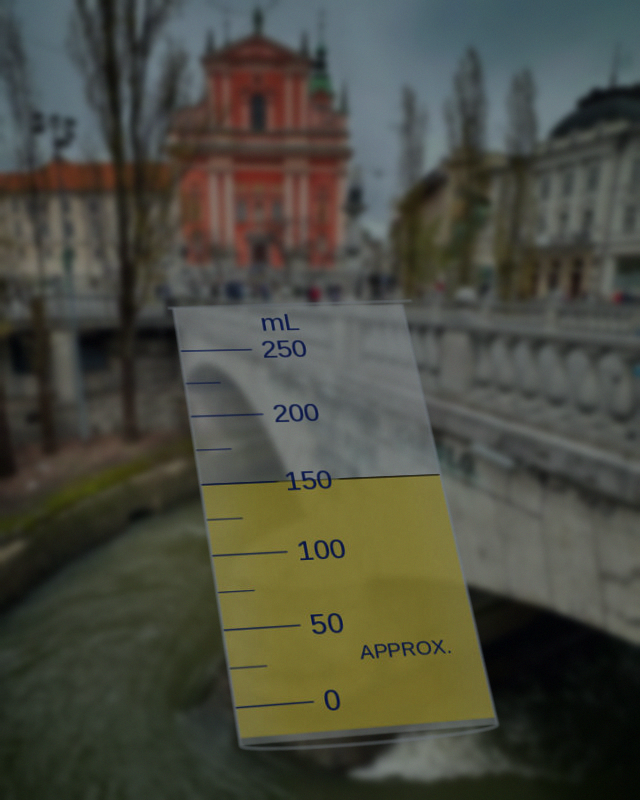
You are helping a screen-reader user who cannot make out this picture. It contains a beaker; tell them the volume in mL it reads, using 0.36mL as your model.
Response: 150mL
